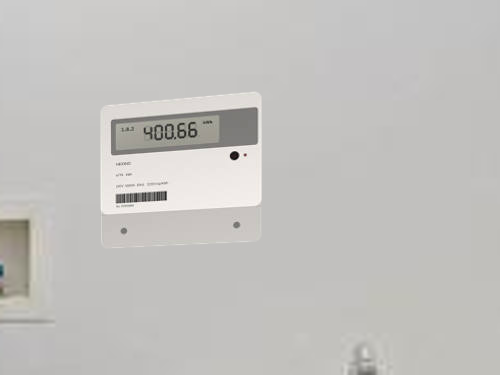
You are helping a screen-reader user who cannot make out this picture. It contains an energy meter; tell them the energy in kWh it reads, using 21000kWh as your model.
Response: 400.66kWh
